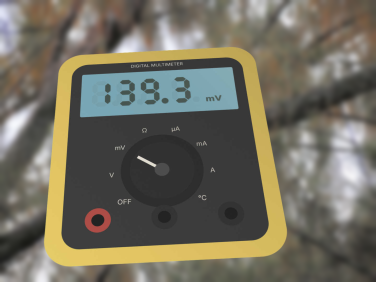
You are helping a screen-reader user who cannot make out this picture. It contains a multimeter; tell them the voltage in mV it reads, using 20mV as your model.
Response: 139.3mV
